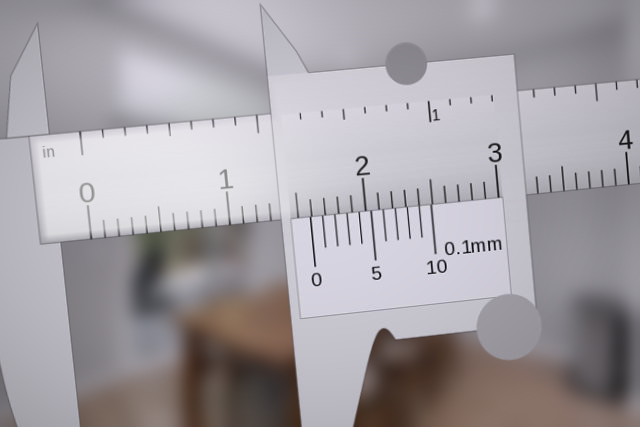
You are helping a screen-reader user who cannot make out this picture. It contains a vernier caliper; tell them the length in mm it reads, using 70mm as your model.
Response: 15.9mm
